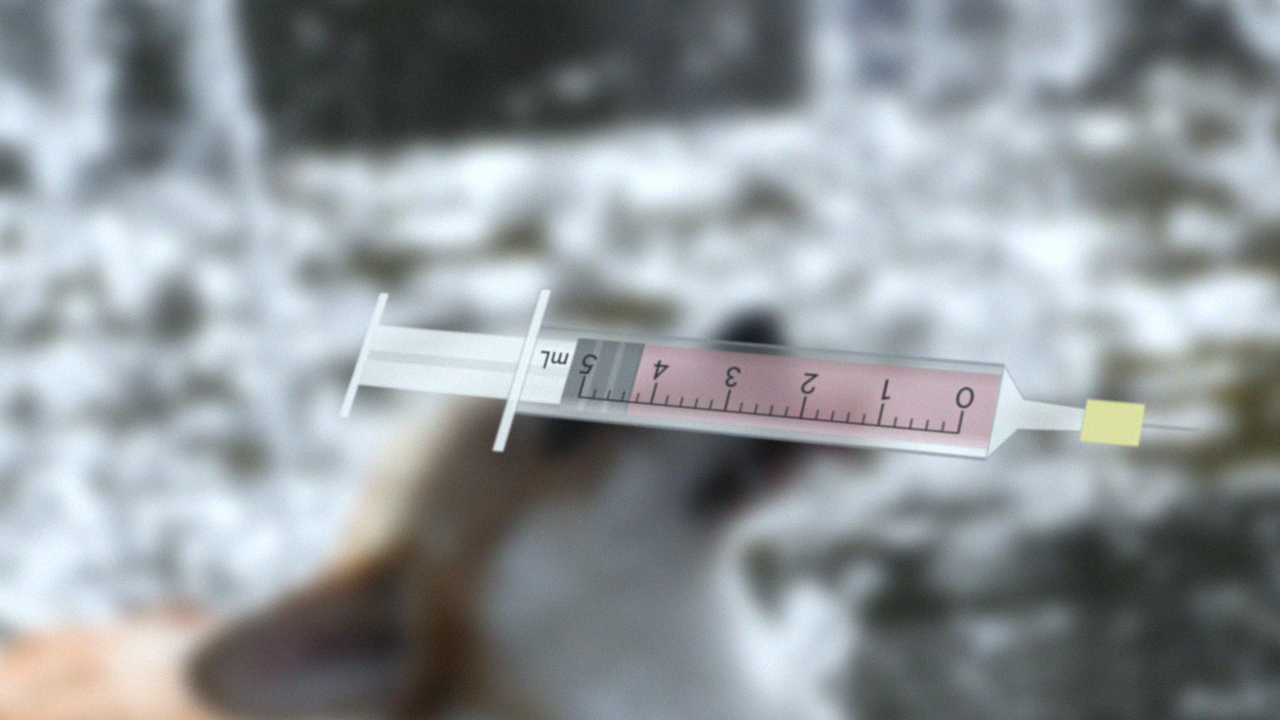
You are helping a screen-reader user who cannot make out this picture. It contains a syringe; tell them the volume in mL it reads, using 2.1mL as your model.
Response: 4.3mL
